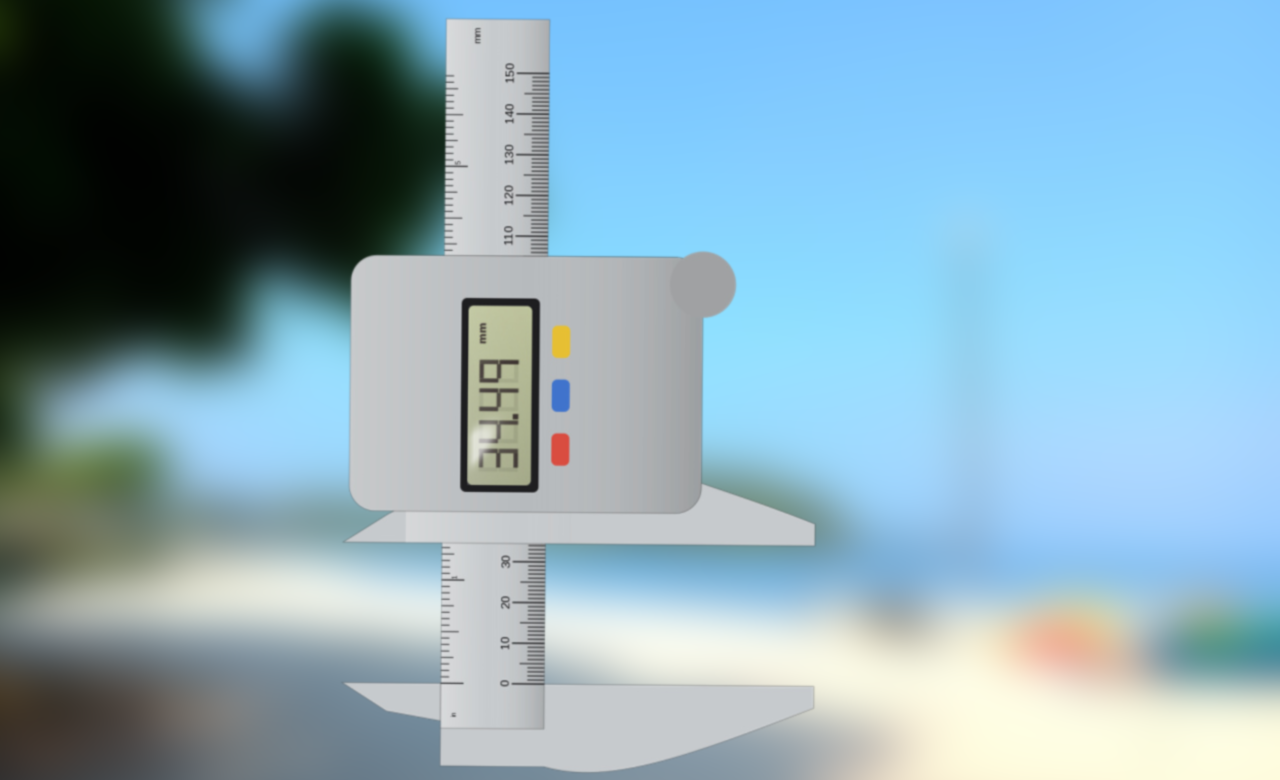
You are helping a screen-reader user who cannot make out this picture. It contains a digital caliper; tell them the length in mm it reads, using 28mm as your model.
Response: 34.49mm
